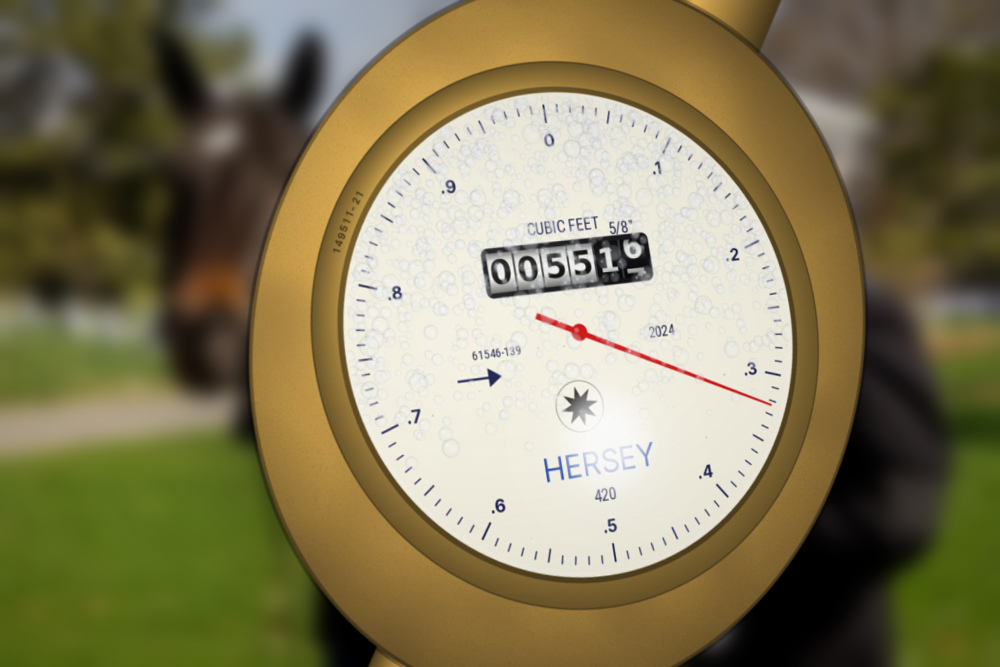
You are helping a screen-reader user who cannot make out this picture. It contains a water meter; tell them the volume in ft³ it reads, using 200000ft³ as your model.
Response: 5516.32ft³
